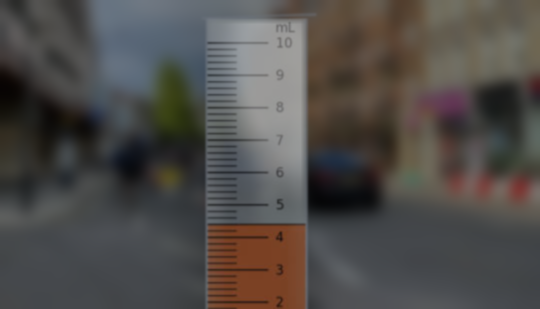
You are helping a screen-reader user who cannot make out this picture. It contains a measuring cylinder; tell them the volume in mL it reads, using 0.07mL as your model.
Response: 4.4mL
